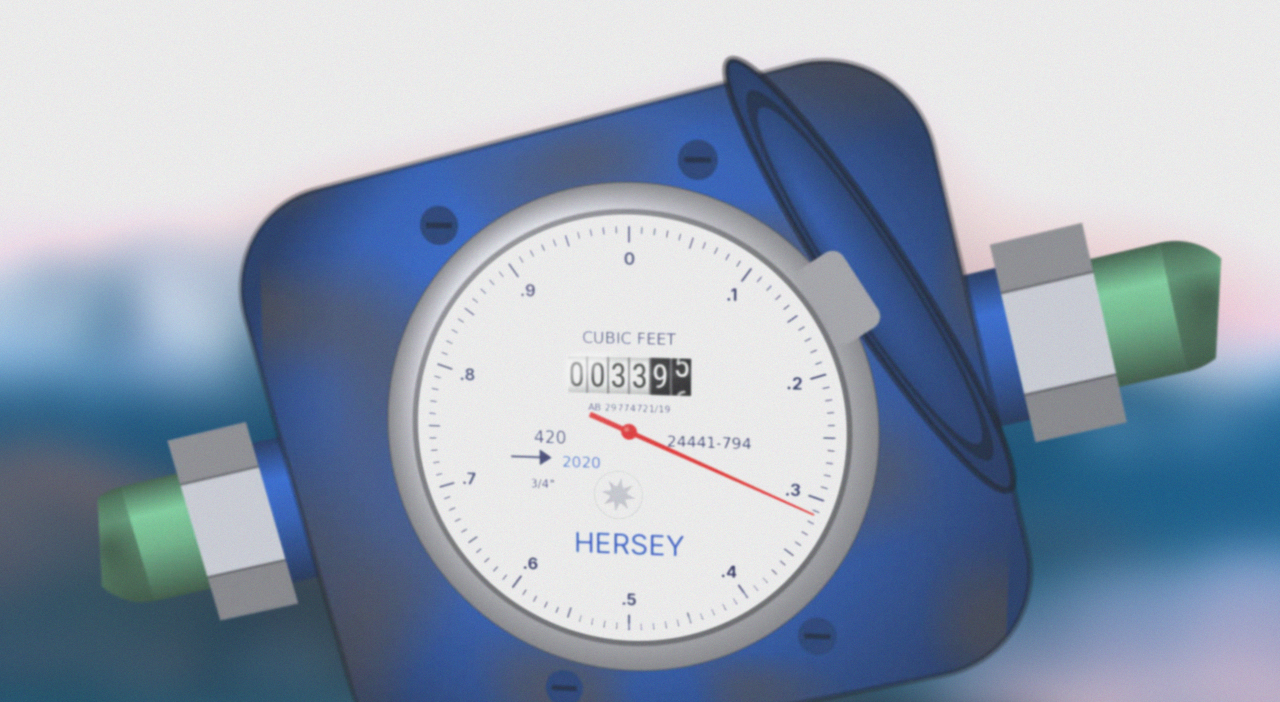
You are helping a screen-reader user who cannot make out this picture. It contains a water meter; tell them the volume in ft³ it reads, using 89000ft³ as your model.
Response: 3395.31ft³
